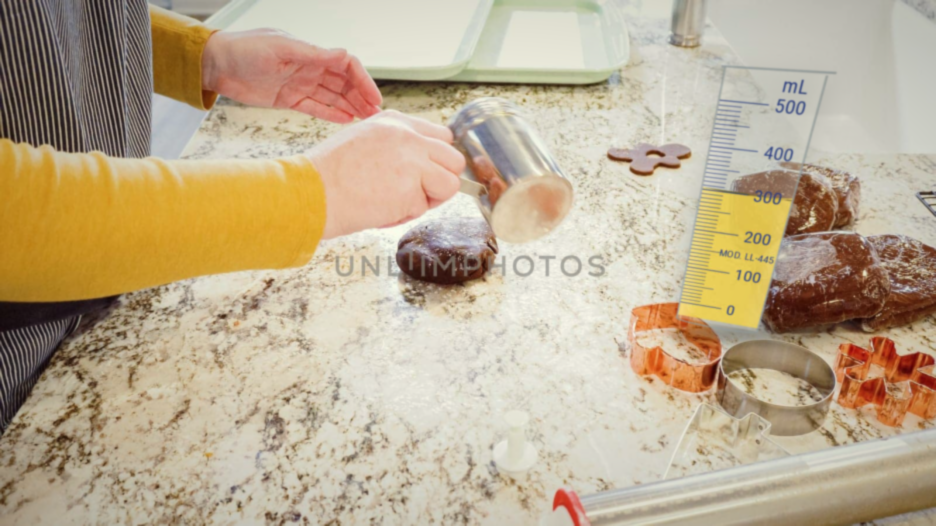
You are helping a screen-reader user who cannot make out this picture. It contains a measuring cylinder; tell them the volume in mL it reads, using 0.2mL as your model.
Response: 300mL
